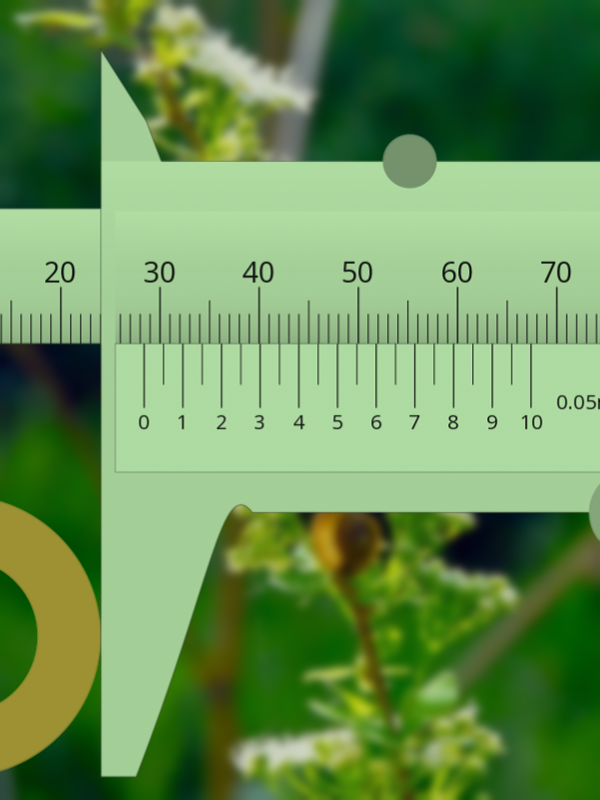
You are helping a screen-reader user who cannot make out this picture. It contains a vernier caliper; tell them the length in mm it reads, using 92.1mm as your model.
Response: 28.4mm
